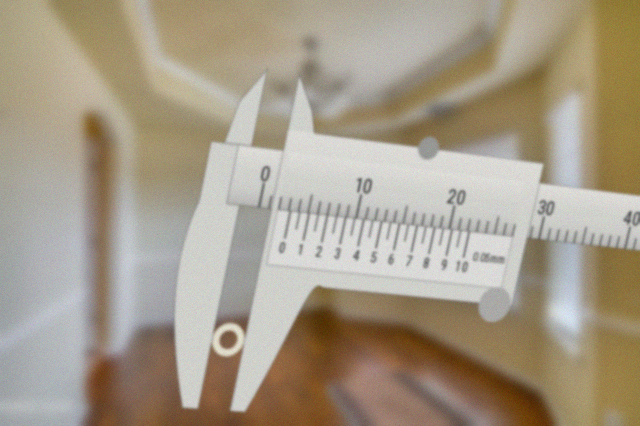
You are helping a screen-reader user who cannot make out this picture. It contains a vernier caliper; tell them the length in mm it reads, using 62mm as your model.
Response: 3.2mm
